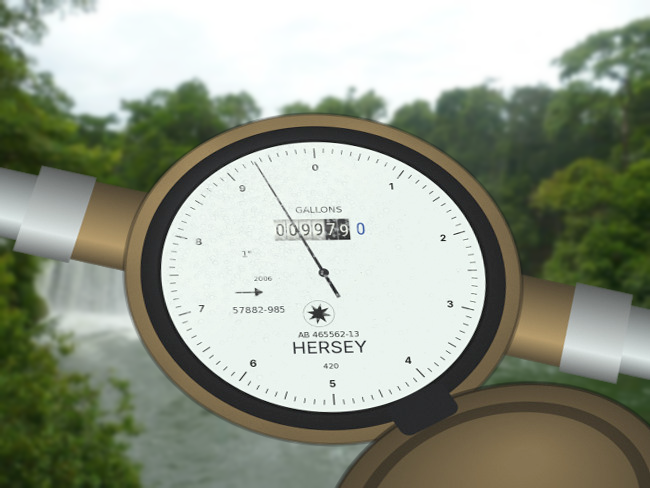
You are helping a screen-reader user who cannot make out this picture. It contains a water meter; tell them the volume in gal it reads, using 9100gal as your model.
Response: 99789.3gal
